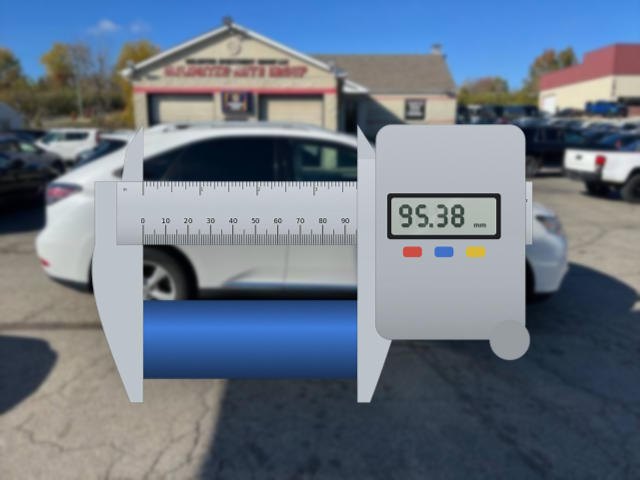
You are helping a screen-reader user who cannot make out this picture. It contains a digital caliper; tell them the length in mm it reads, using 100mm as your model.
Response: 95.38mm
